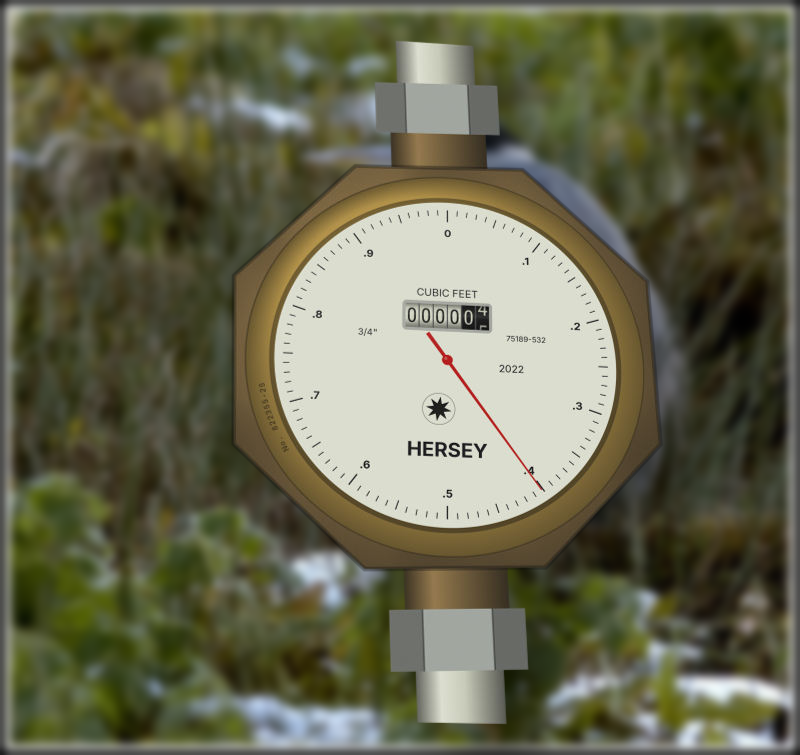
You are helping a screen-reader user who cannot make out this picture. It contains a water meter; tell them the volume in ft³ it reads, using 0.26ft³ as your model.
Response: 4.40ft³
